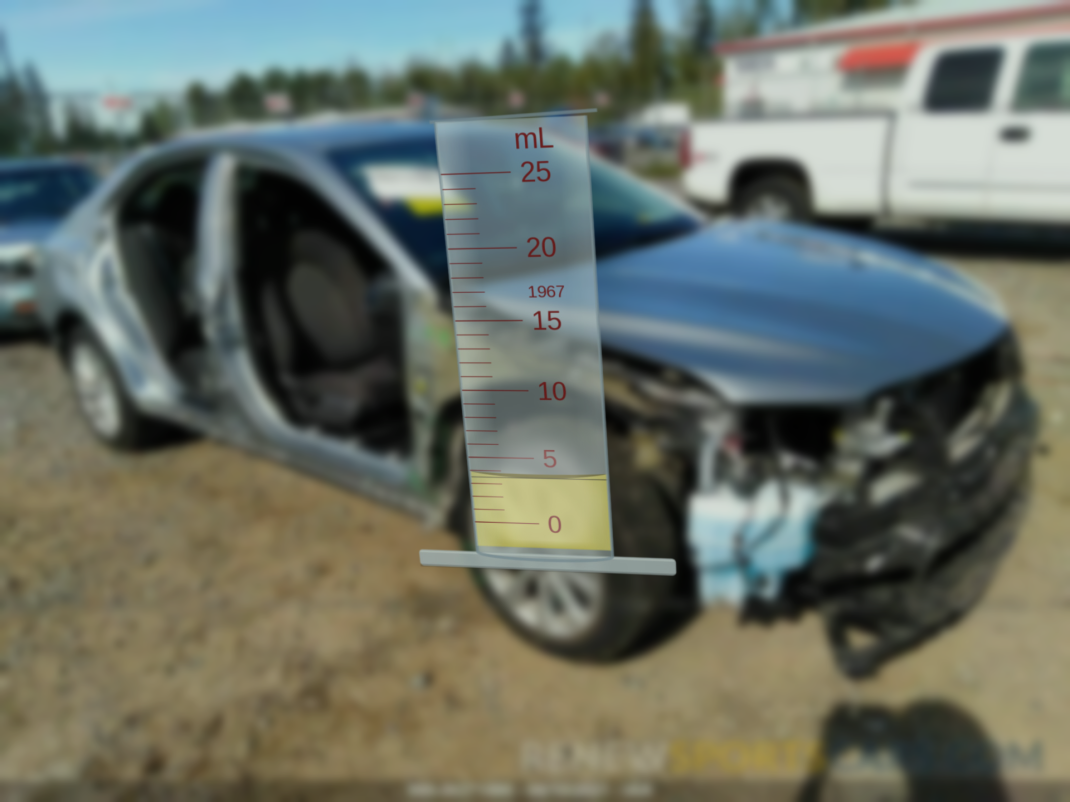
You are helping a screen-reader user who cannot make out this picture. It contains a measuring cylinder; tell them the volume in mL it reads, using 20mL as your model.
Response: 3.5mL
